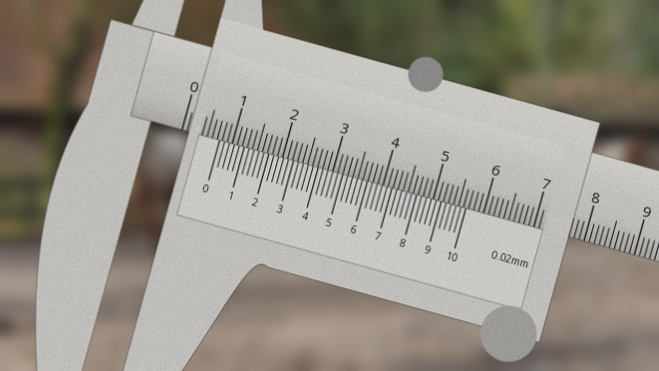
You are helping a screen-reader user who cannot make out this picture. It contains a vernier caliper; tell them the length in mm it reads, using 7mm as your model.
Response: 7.5mm
